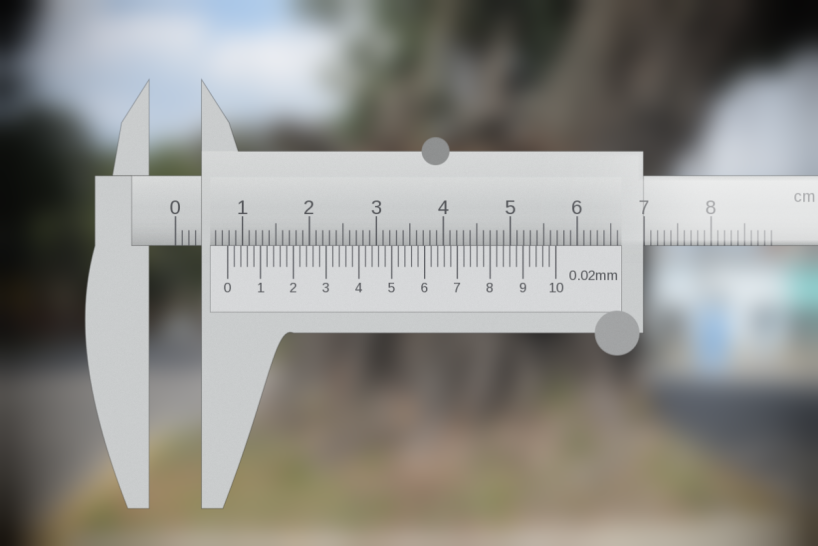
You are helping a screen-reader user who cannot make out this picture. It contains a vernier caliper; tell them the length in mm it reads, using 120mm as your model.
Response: 7.8mm
